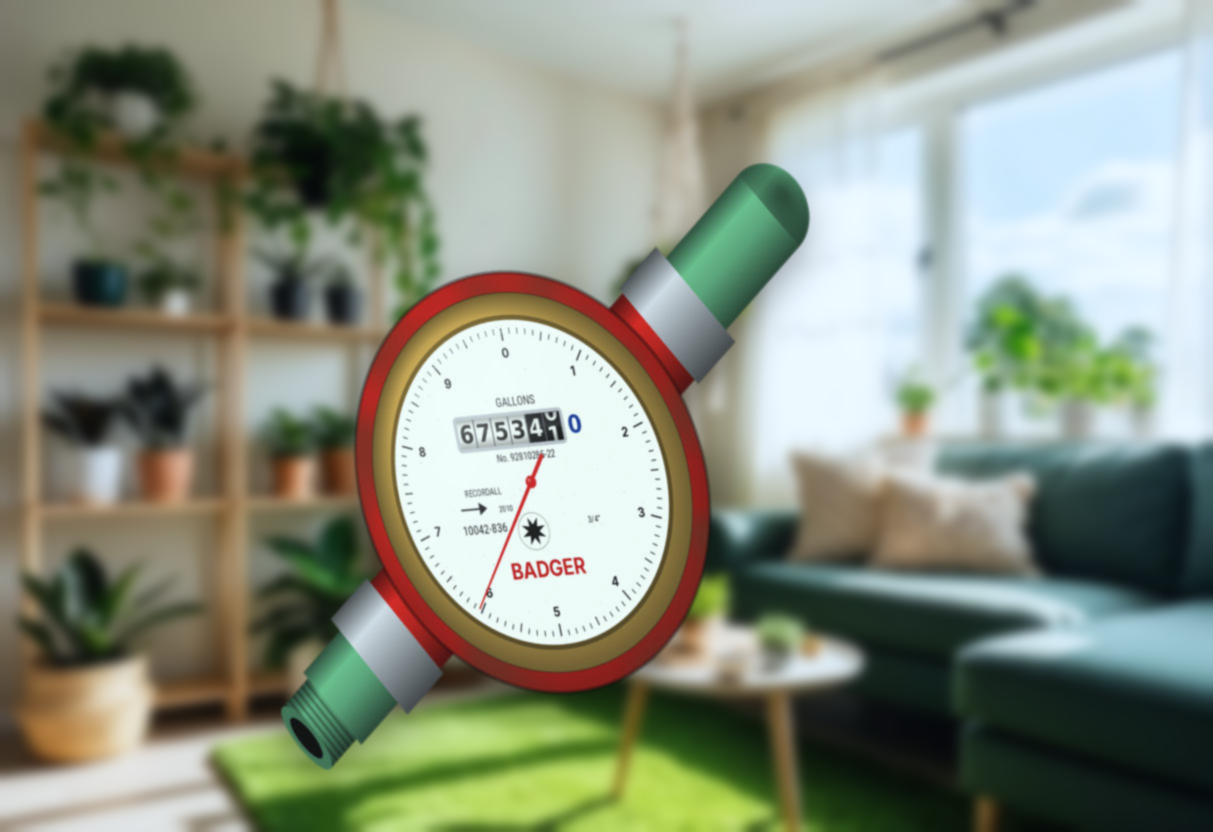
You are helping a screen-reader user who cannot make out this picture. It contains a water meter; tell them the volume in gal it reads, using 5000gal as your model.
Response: 6753406.0gal
